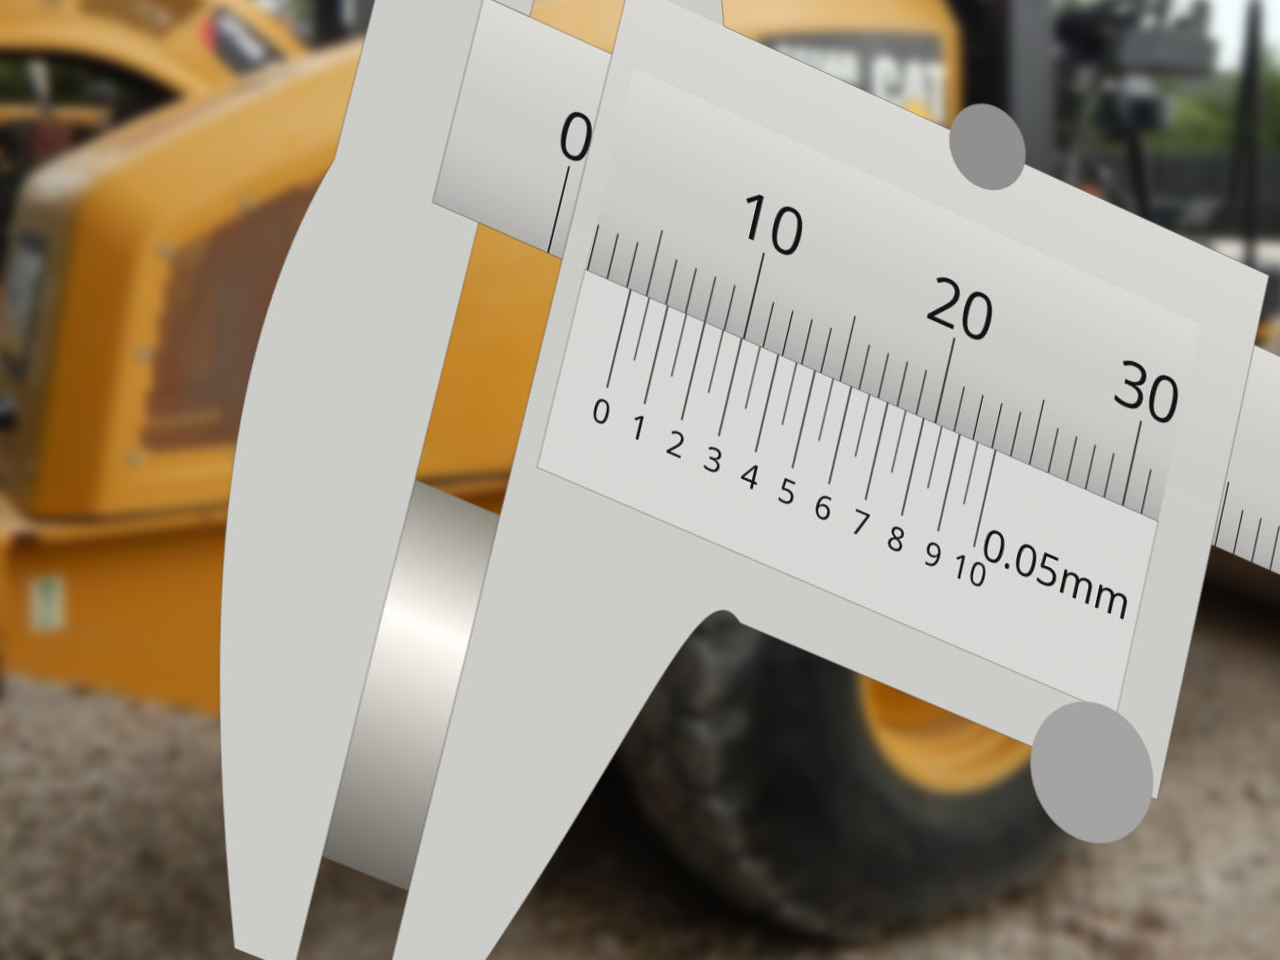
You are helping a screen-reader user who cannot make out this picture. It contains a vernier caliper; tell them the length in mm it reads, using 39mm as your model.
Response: 4.2mm
